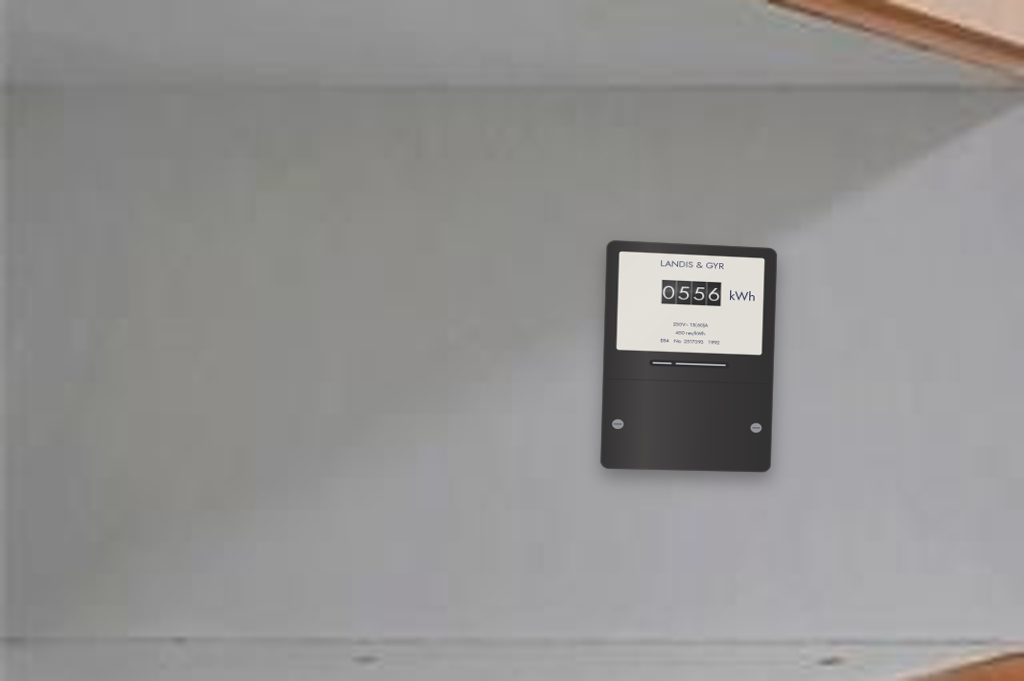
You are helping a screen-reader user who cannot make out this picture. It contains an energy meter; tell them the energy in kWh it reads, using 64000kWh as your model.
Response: 556kWh
